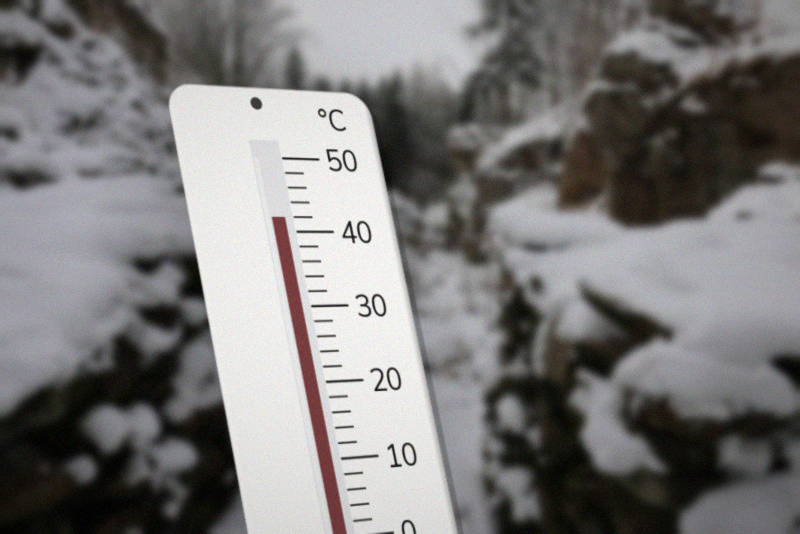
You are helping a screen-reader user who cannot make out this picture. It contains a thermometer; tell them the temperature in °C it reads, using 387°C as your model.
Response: 42°C
